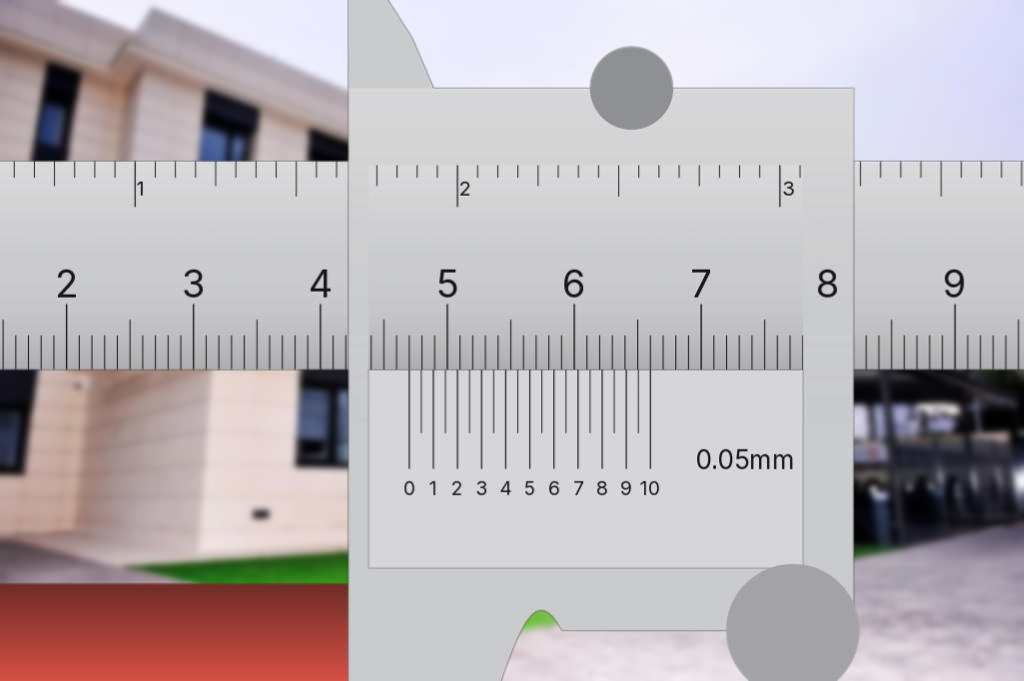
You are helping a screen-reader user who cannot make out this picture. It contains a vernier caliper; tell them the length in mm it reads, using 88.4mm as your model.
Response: 47.0mm
